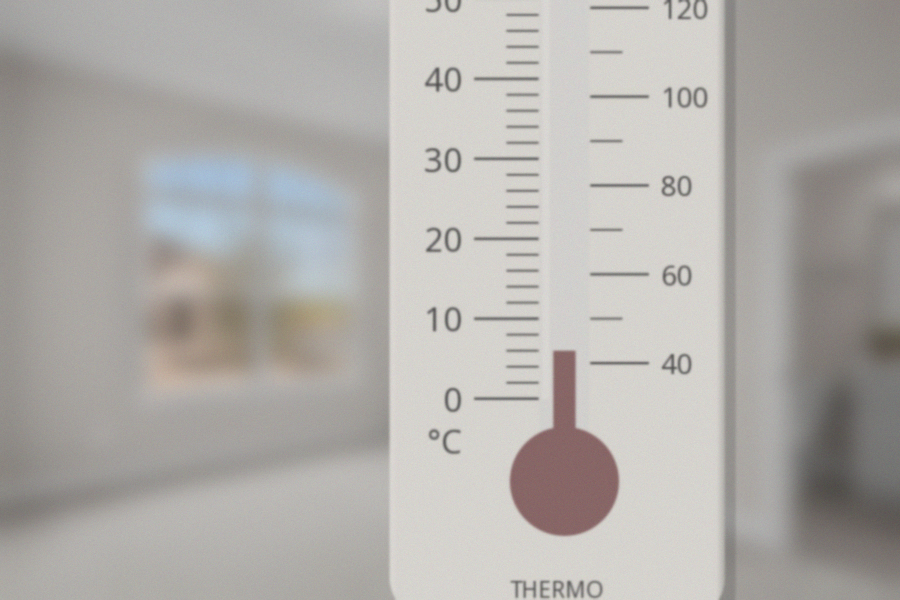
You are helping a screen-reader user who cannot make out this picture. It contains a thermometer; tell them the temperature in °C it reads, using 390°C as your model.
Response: 6°C
